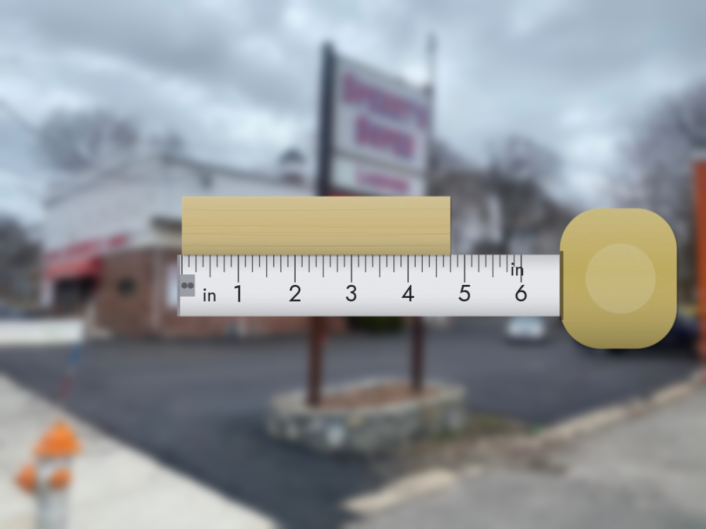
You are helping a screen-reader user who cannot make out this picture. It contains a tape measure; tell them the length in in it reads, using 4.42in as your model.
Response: 4.75in
